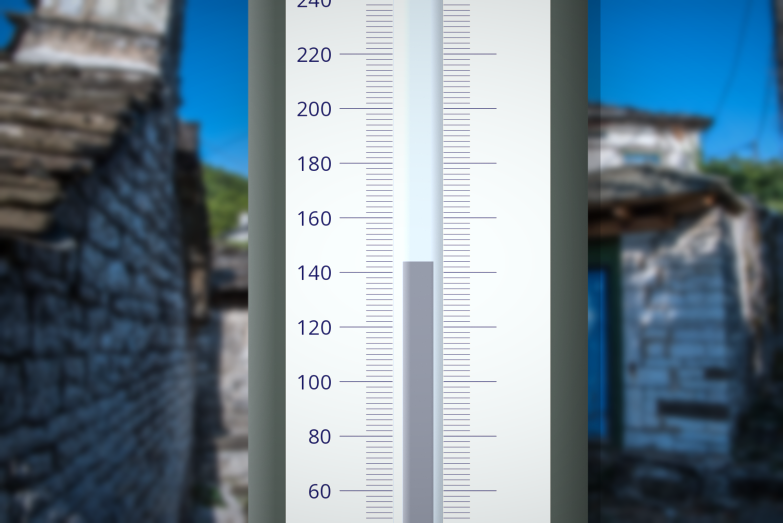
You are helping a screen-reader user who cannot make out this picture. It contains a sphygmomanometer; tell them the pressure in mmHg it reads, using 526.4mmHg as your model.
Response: 144mmHg
